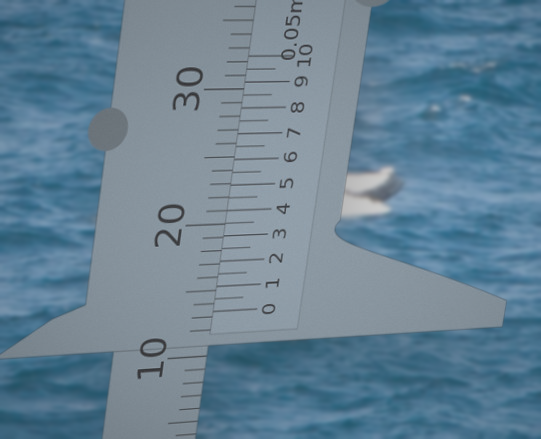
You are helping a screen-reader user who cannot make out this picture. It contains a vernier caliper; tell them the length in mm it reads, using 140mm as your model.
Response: 13.4mm
